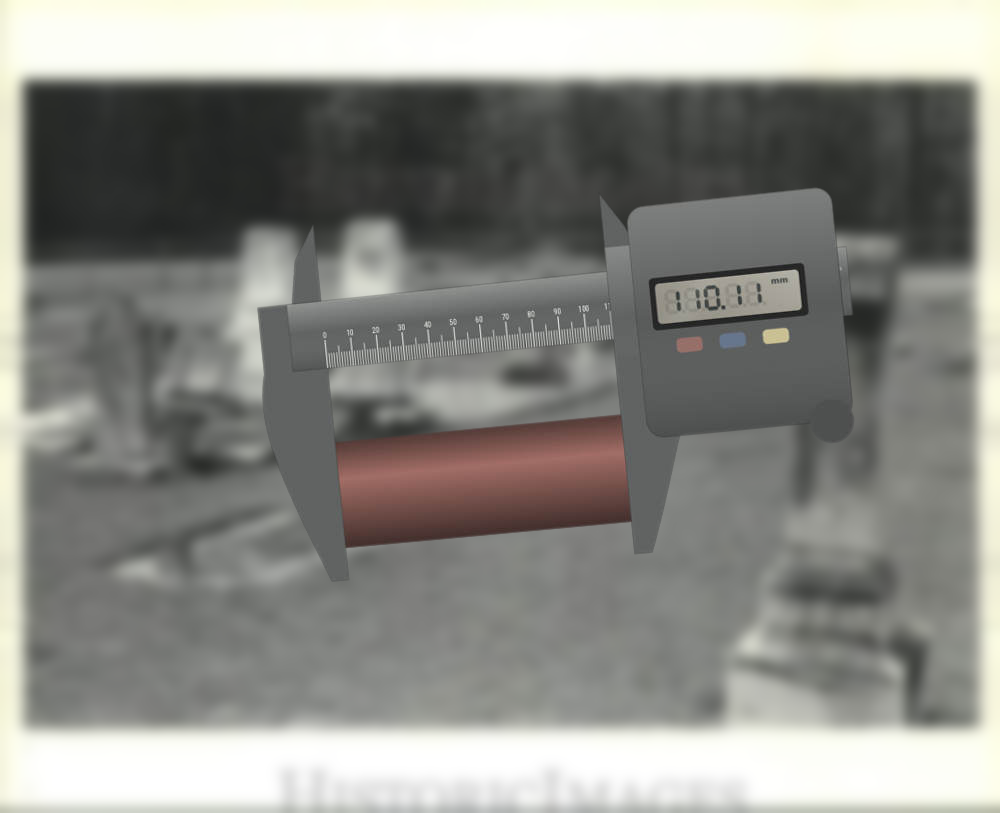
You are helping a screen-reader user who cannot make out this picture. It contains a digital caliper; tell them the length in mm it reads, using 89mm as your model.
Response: 110.11mm
